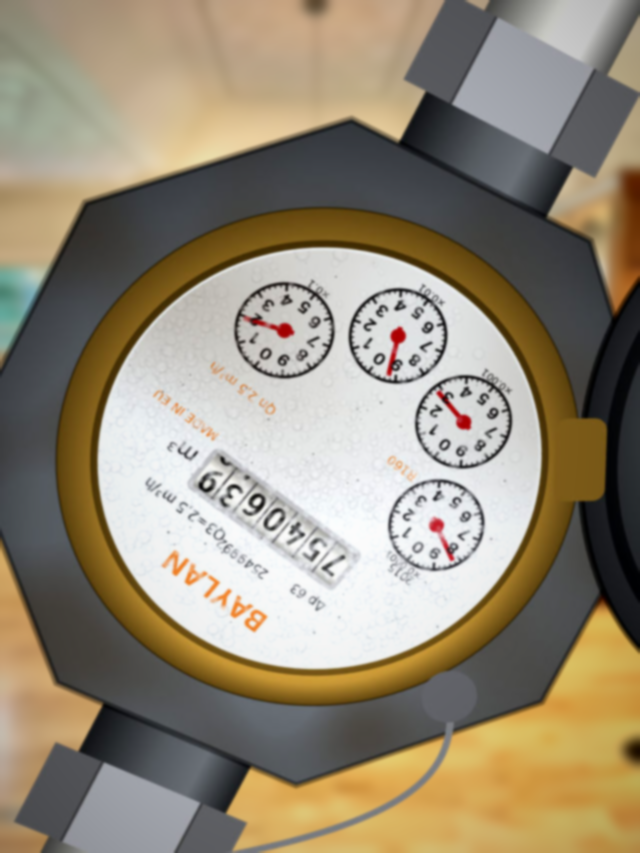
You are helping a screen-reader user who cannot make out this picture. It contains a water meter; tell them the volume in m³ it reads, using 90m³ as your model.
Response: 7540639.1928m³
